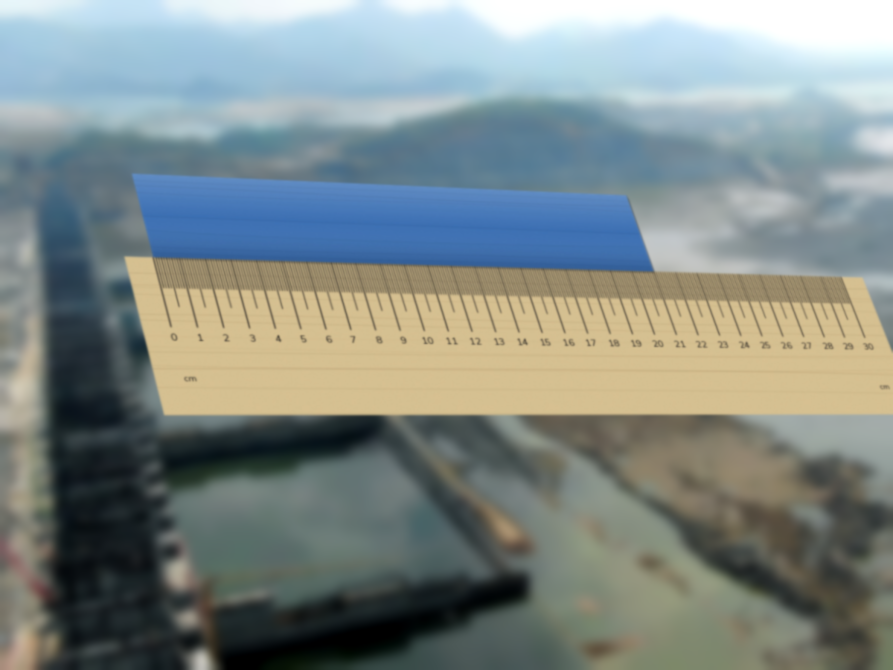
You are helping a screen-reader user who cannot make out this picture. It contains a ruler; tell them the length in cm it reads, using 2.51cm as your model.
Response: 21cm
